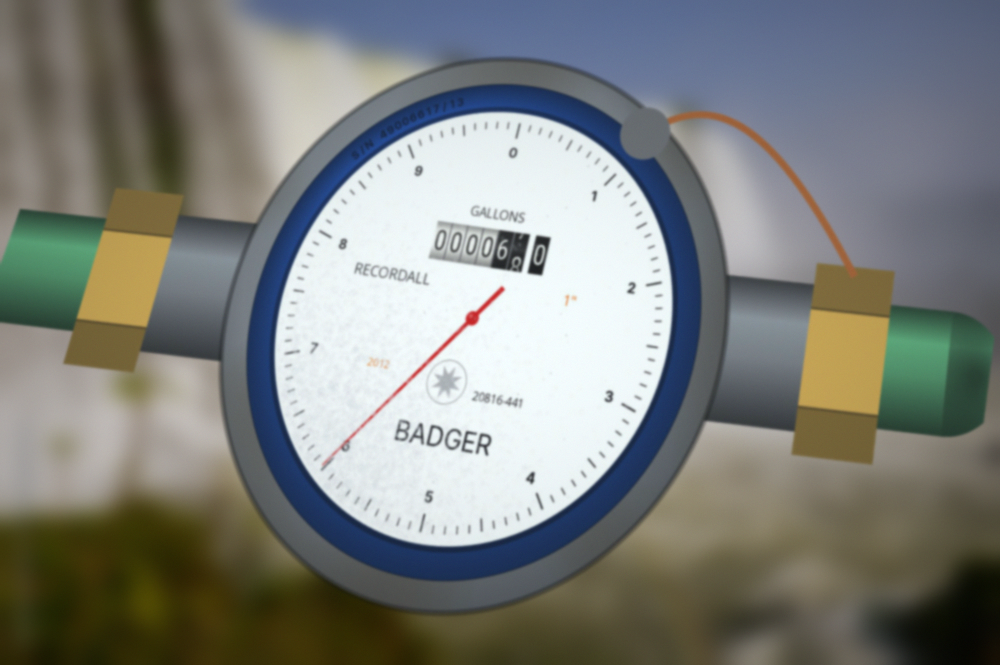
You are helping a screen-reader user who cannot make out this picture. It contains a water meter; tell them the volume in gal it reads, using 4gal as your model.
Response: 676.0gal
